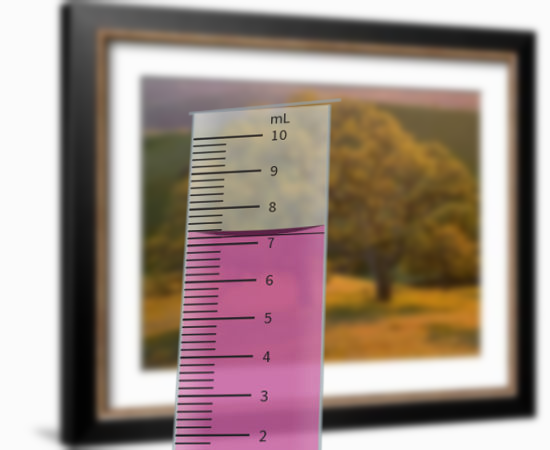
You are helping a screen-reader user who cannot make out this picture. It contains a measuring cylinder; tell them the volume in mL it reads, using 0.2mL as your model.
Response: 7.2mL
